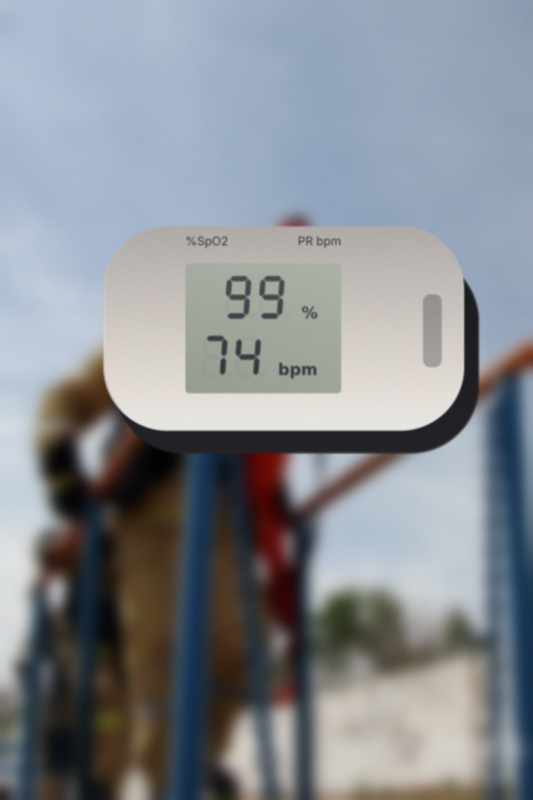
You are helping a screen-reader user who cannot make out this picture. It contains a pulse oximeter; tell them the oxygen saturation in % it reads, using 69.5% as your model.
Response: 99%
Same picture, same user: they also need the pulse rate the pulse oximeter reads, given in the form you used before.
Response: 74bpm
